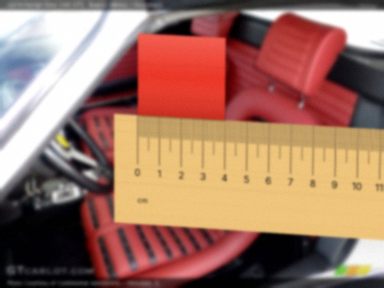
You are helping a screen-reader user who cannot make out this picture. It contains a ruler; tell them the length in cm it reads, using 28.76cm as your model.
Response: 4cm
